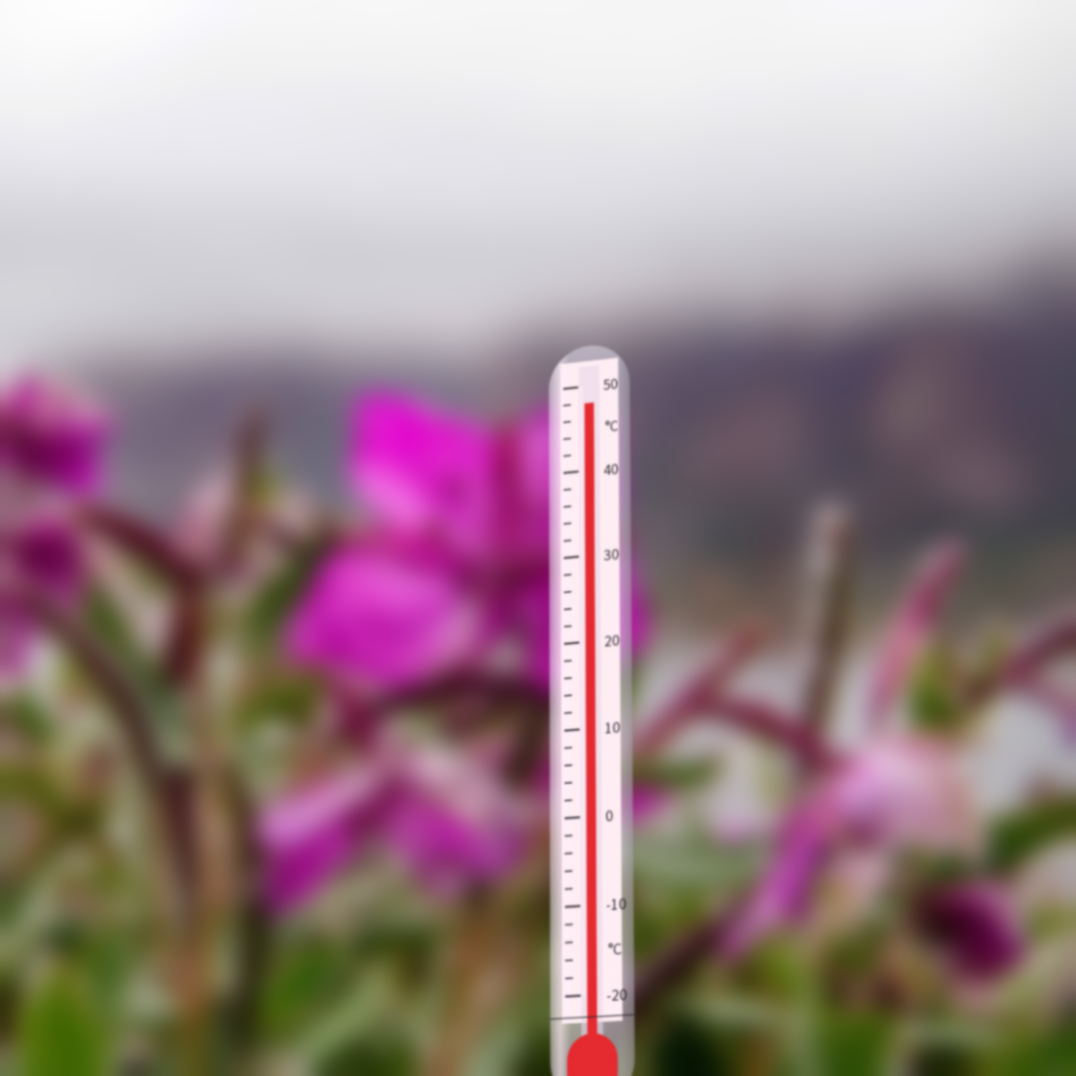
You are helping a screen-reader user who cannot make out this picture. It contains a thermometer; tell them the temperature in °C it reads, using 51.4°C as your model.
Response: 48°C
